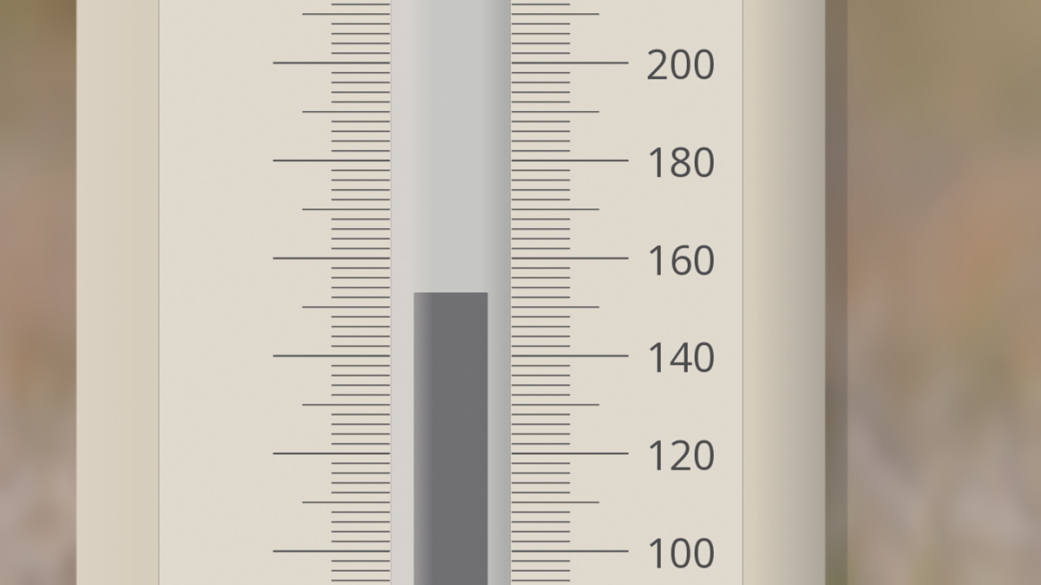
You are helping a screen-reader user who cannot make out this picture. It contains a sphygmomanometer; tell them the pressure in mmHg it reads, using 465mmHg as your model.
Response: 153mmHg
